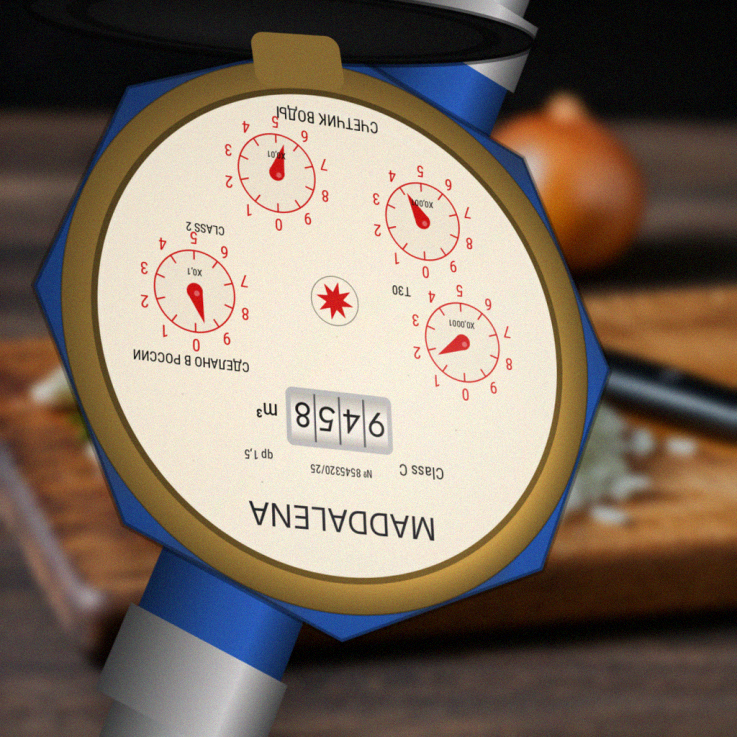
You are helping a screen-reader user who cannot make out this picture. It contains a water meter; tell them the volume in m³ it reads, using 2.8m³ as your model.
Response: 9457.9541m³
